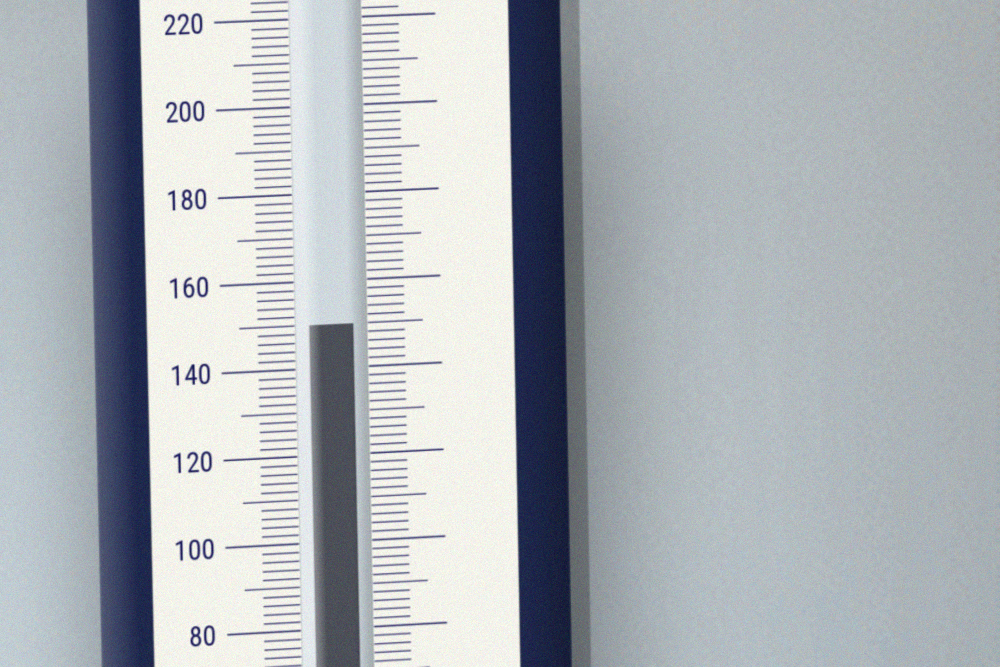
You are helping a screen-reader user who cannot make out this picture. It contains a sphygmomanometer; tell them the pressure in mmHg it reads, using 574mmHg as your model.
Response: 150mmHg
